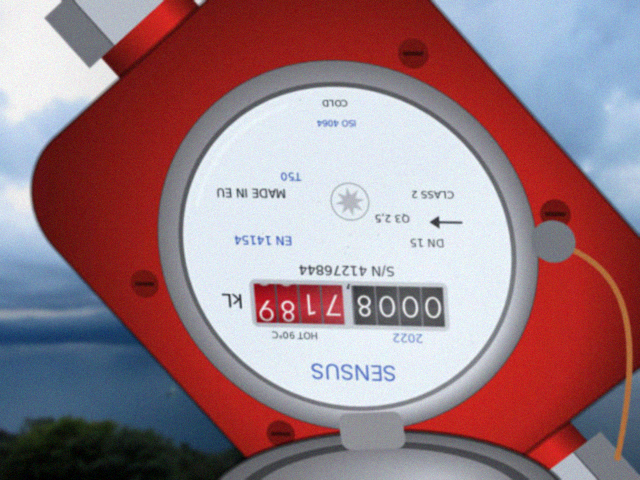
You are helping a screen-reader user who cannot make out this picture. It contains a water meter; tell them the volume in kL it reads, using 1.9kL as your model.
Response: 8.7189kL
